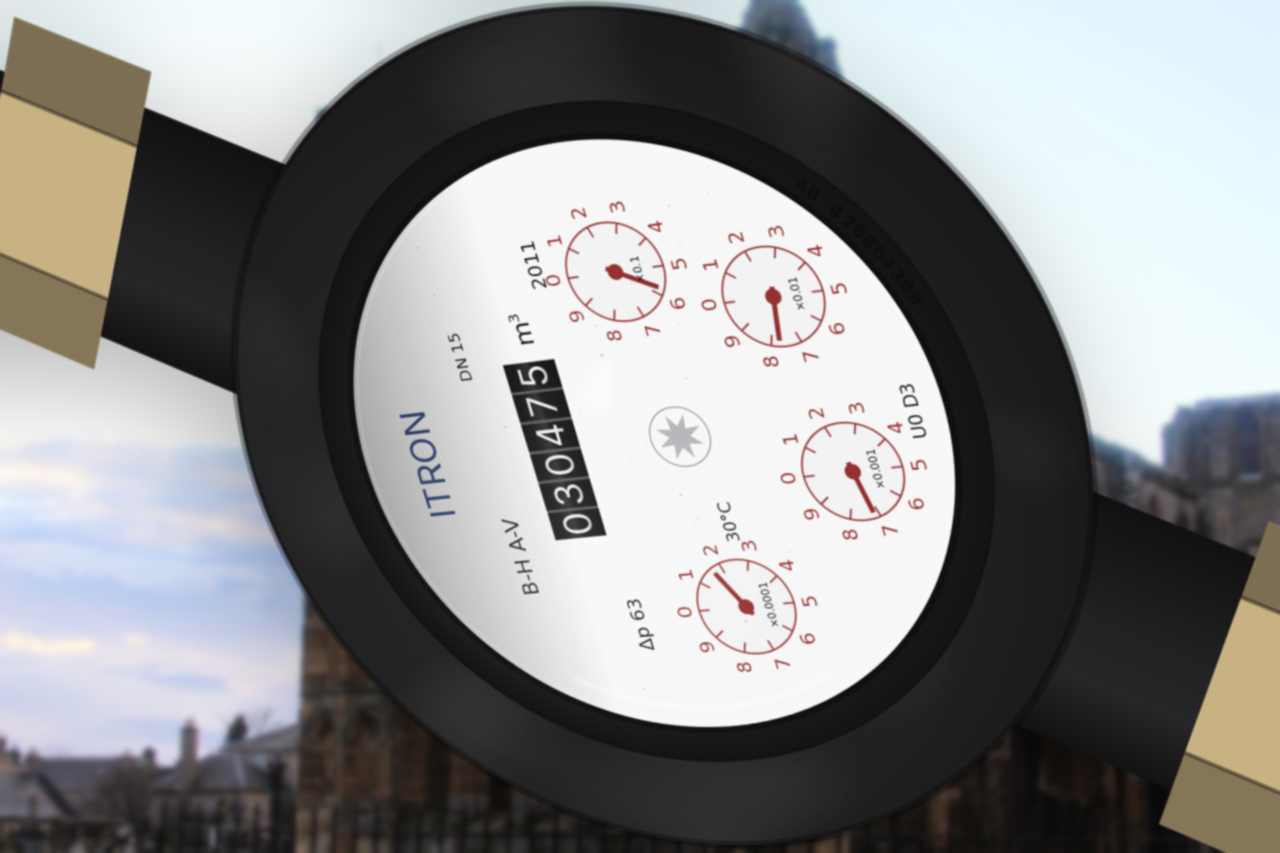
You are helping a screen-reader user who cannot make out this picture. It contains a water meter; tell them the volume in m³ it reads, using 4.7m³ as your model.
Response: 30475.5771m³
